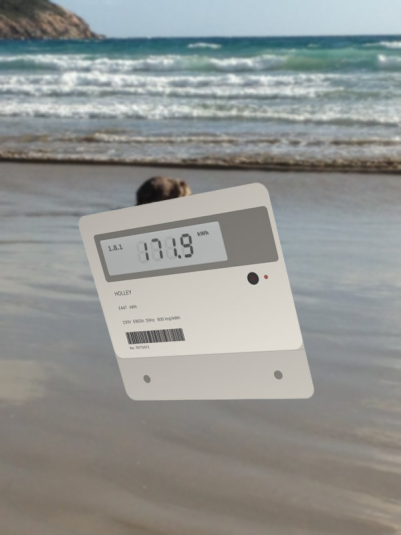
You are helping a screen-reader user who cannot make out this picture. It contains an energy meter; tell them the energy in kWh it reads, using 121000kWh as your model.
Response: 171.9kWh
